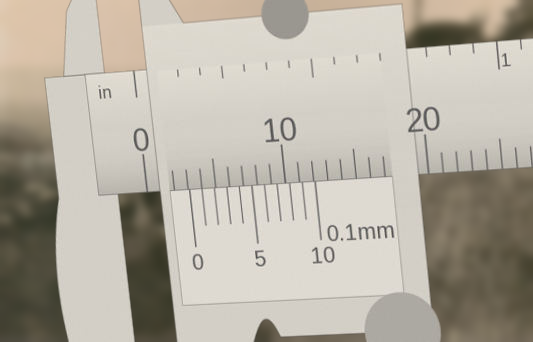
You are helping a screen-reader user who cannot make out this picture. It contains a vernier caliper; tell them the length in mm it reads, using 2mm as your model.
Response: 3.1mm
